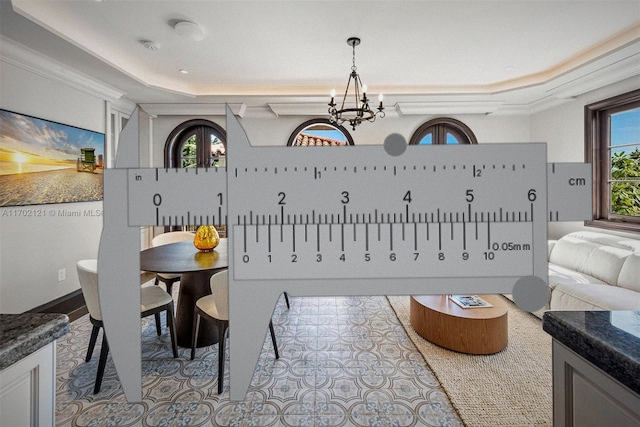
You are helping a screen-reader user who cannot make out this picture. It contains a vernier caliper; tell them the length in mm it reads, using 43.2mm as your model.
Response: 14.0mm
